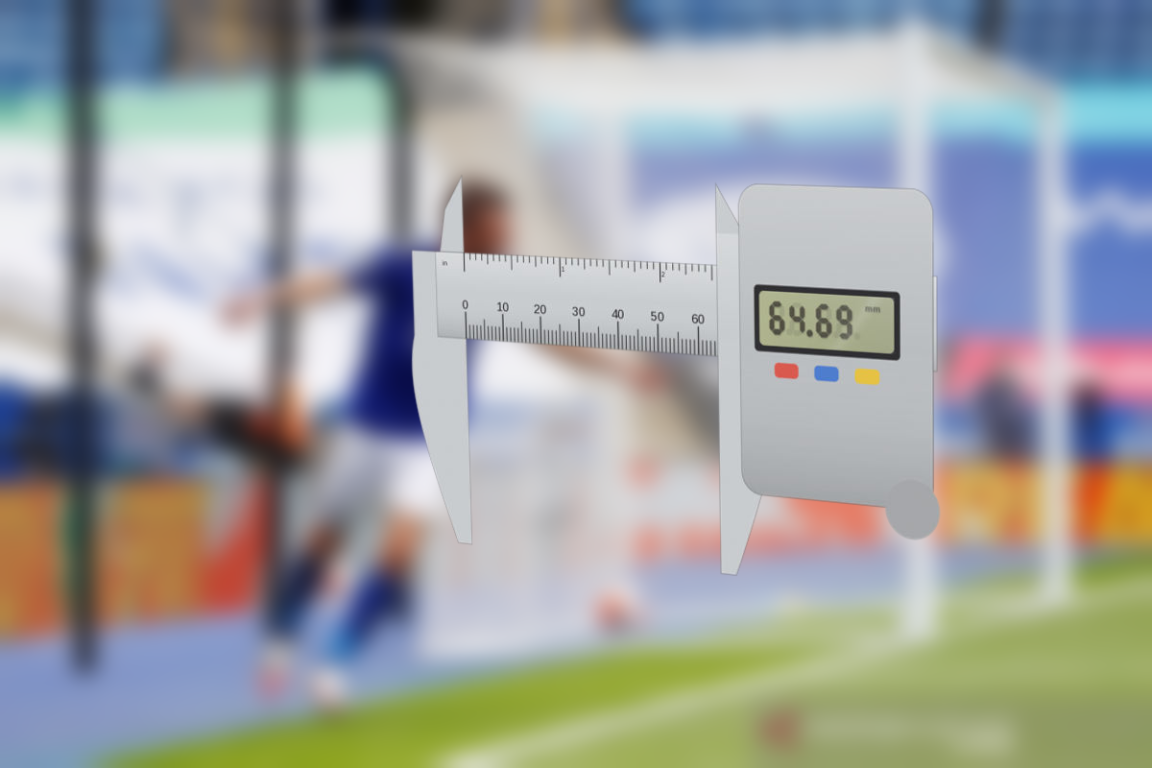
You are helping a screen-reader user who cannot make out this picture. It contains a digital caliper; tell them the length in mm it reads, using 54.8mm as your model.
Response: 64.69mm
